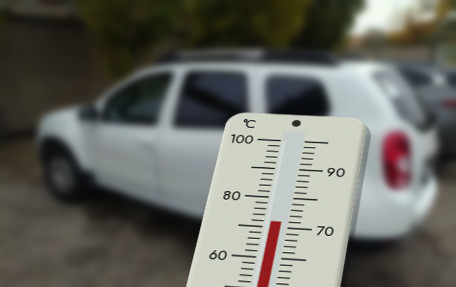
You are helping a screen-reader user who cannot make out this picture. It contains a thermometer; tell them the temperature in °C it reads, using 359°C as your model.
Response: 72°C
